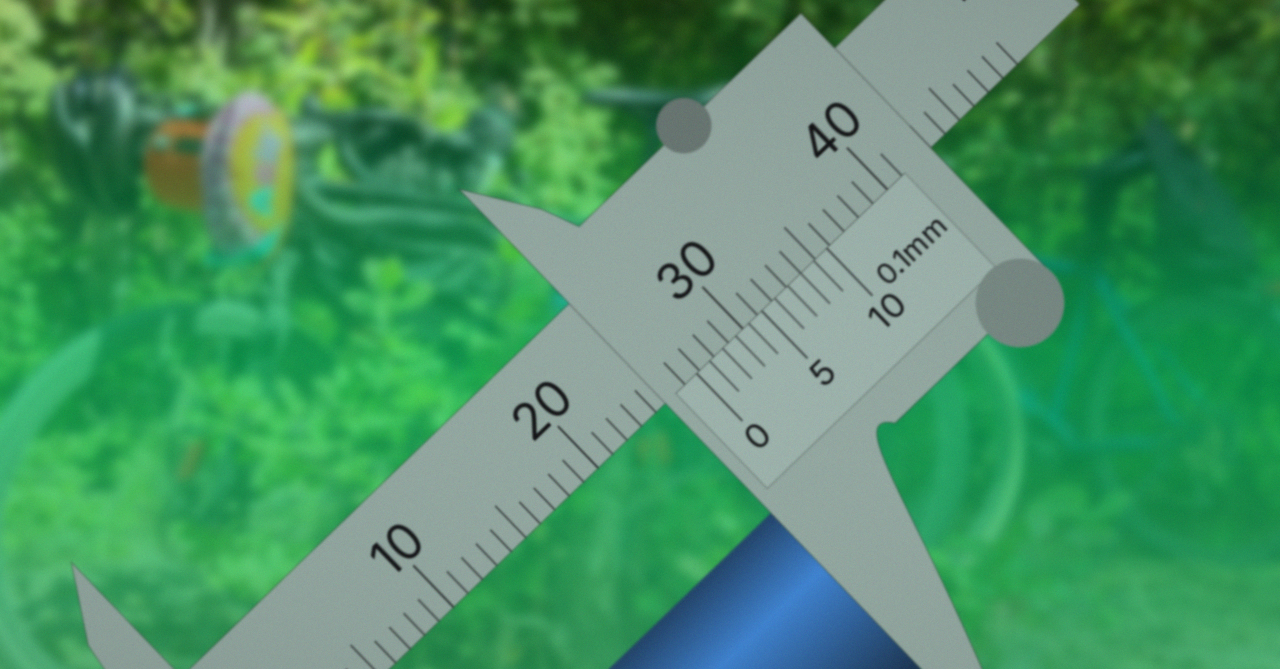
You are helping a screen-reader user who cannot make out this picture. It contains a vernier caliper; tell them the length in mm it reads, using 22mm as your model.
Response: 26.8mm
